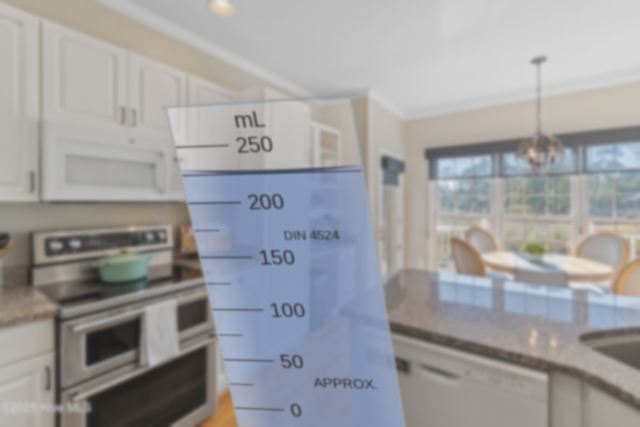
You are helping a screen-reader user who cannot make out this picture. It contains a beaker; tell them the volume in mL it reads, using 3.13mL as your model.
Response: 225mL
